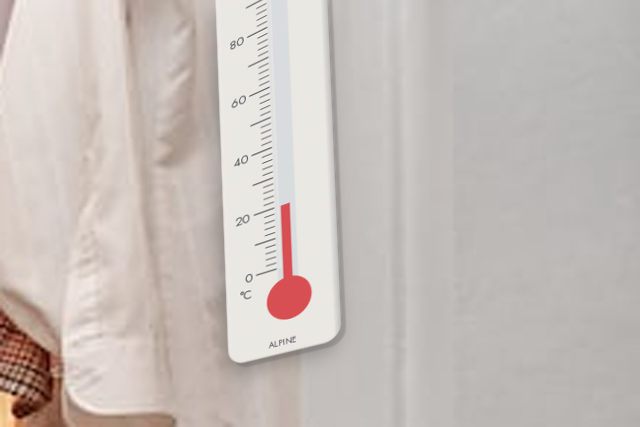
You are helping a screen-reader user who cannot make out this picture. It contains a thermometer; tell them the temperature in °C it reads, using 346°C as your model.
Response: 20°C
